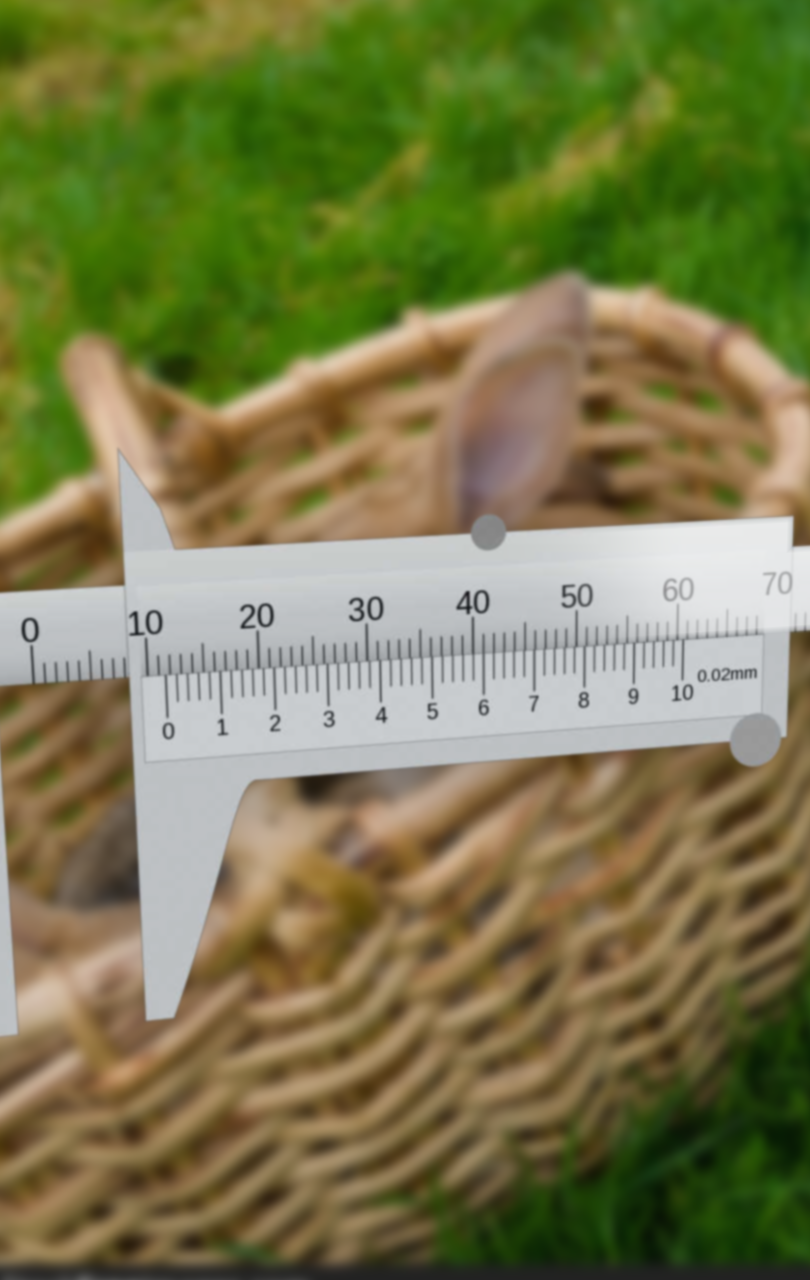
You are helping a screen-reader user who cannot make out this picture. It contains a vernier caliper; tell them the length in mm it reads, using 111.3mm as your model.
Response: 11.6mm
